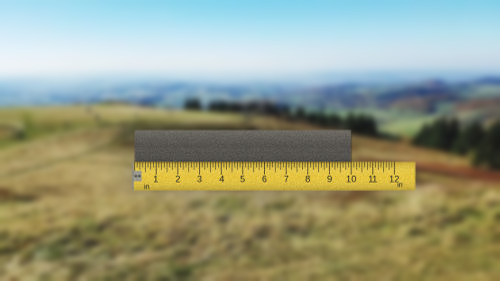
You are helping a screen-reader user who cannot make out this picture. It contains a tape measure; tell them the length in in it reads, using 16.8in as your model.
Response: 10in
